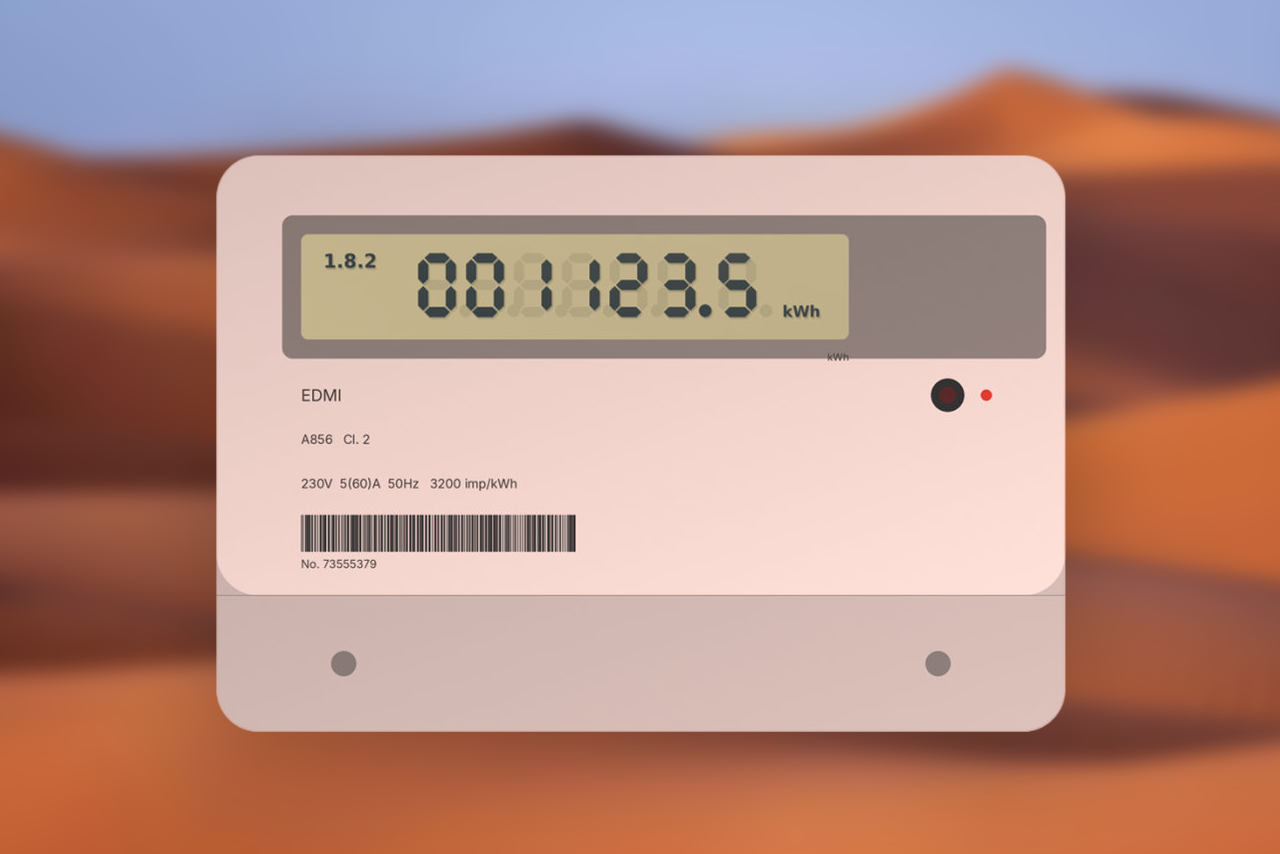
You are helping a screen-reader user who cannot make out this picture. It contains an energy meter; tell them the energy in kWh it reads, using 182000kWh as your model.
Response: 1123.5kWh
